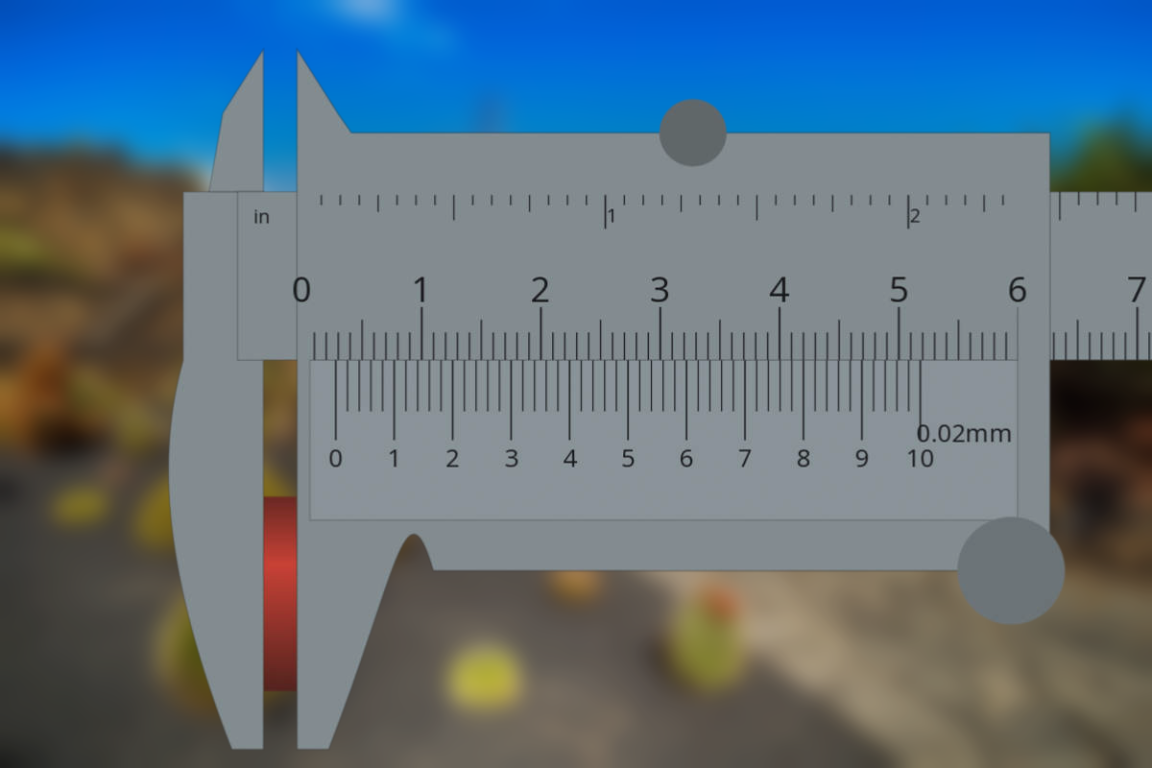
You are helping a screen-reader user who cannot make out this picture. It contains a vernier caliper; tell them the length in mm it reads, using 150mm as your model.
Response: 2.8mm
